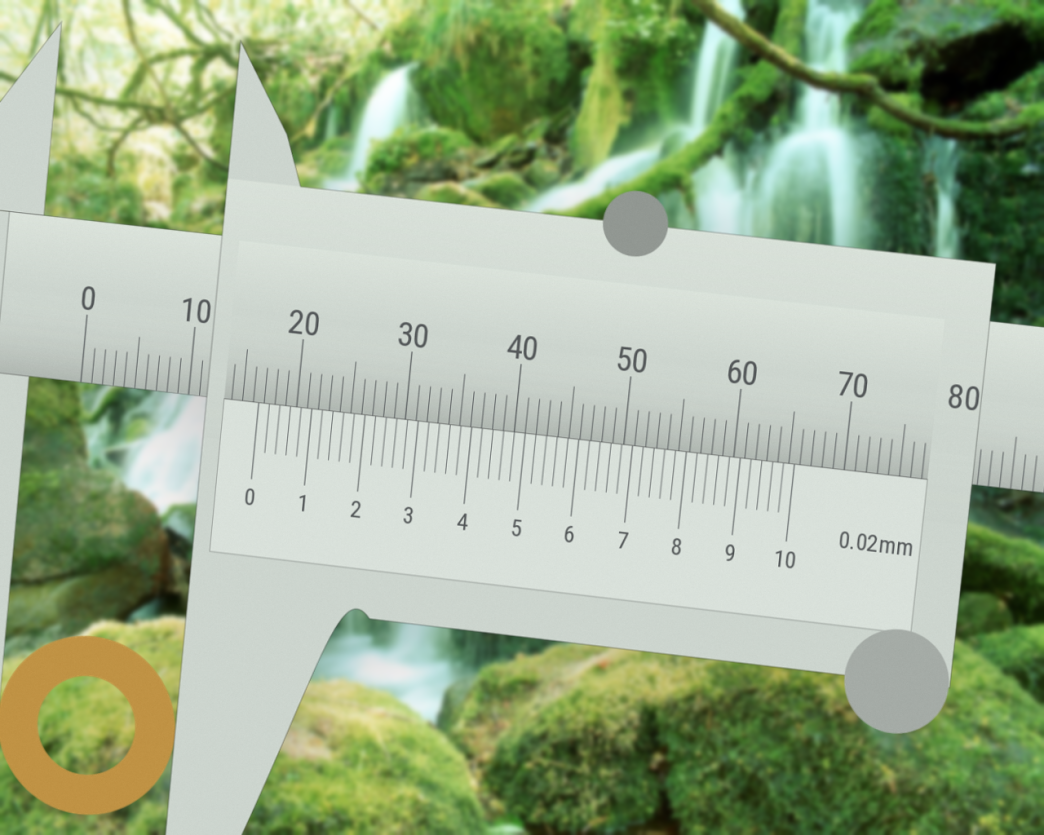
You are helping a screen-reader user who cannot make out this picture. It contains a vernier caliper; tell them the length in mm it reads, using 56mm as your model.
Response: 16.5mm
